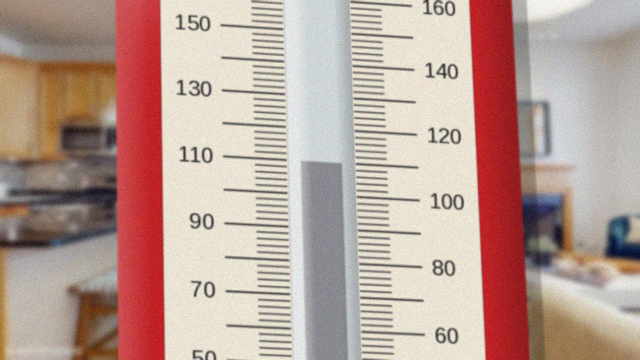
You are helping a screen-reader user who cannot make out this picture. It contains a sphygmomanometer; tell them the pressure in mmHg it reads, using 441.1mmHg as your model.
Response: 110mmHg
